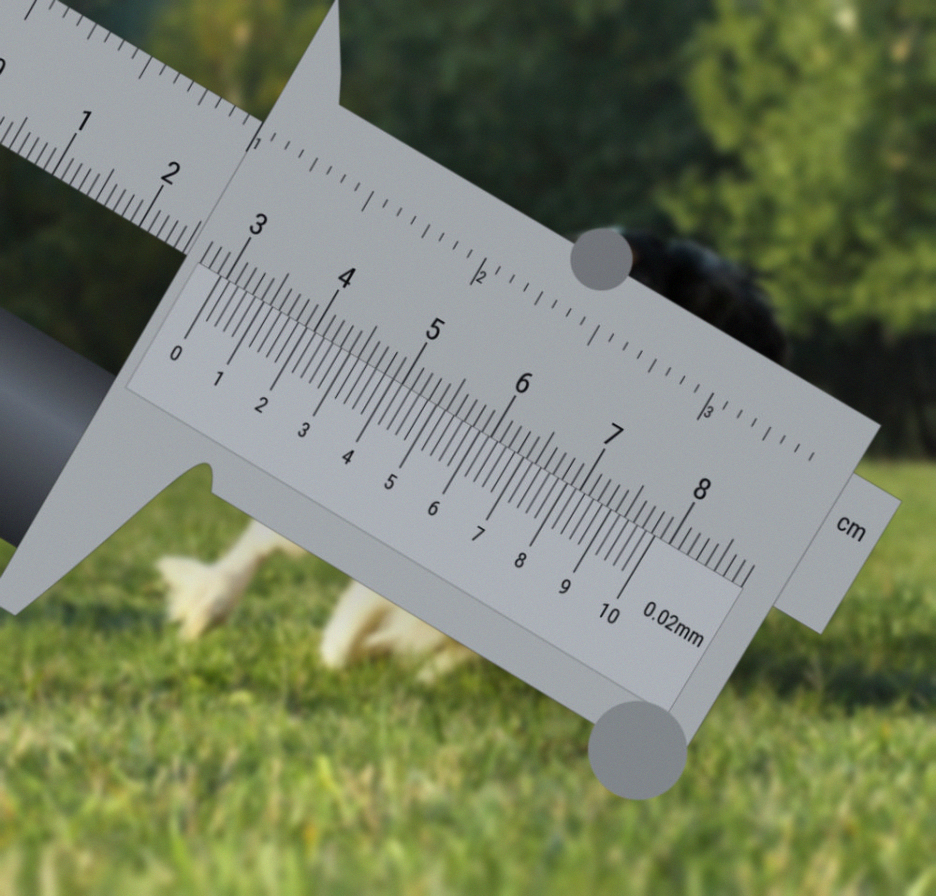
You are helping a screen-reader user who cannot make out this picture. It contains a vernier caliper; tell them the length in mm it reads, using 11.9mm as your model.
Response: 29.4mm
